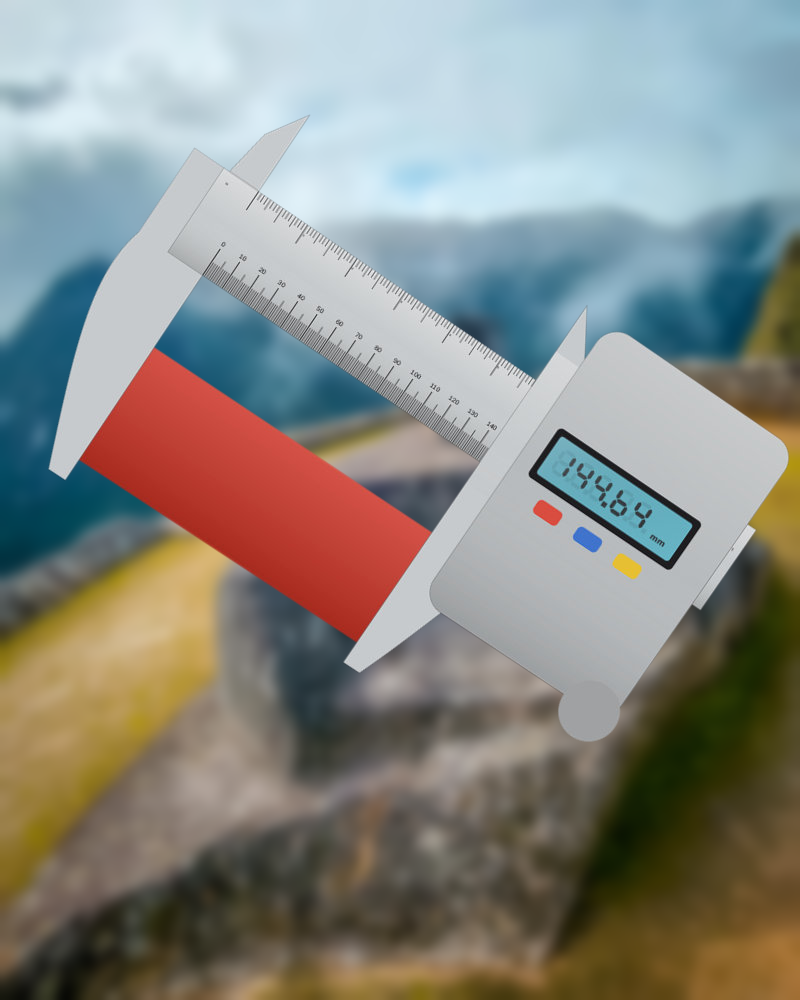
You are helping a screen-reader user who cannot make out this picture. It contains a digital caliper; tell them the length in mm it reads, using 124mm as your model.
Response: 144.64mm
